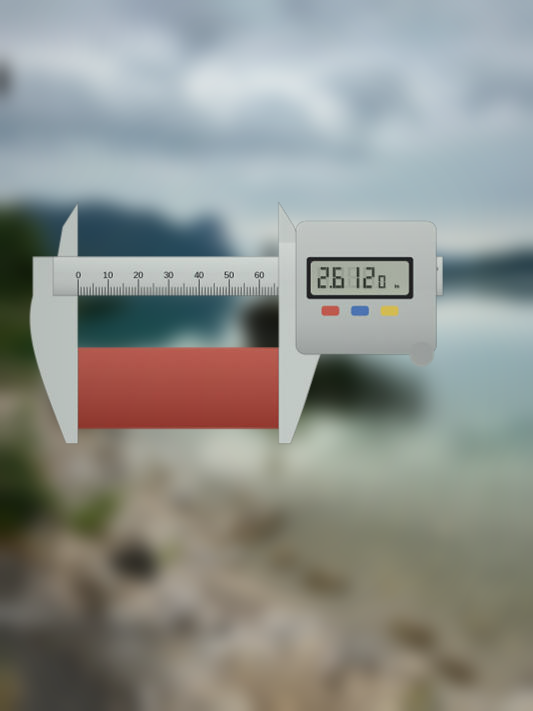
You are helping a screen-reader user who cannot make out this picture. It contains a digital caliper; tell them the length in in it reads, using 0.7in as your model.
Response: 2.6120in
